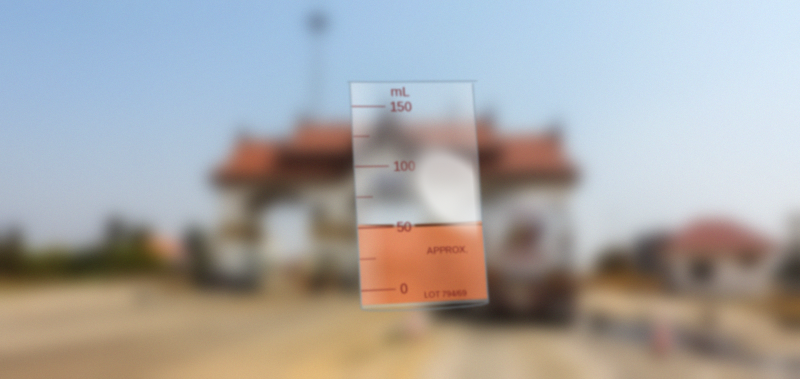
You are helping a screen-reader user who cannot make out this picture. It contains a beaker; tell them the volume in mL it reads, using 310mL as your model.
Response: 50mL
